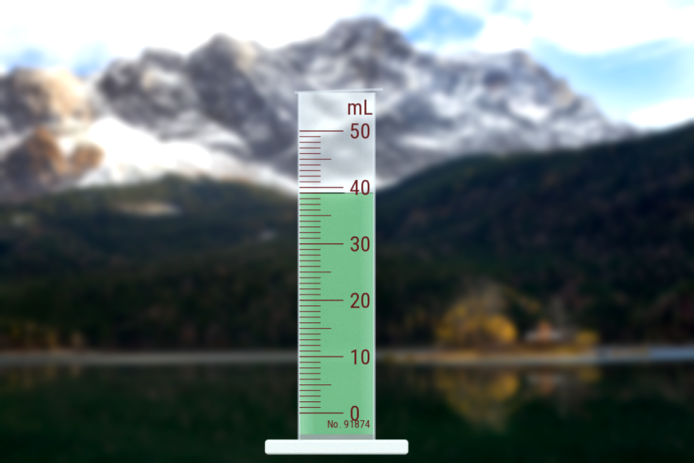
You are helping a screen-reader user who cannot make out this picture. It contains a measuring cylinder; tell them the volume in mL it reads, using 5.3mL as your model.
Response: 39mL
